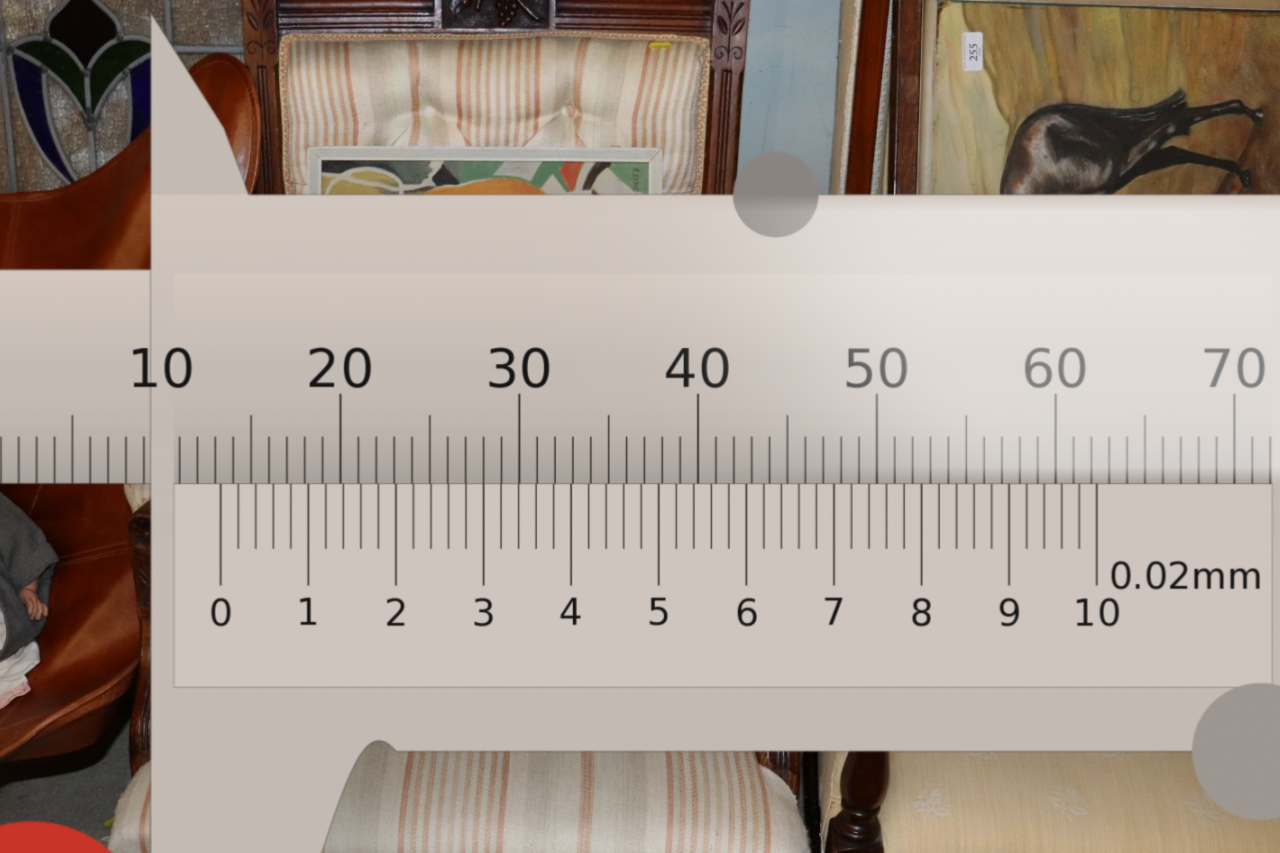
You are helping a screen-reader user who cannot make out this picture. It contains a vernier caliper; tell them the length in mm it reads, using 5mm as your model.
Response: 13.3mm
